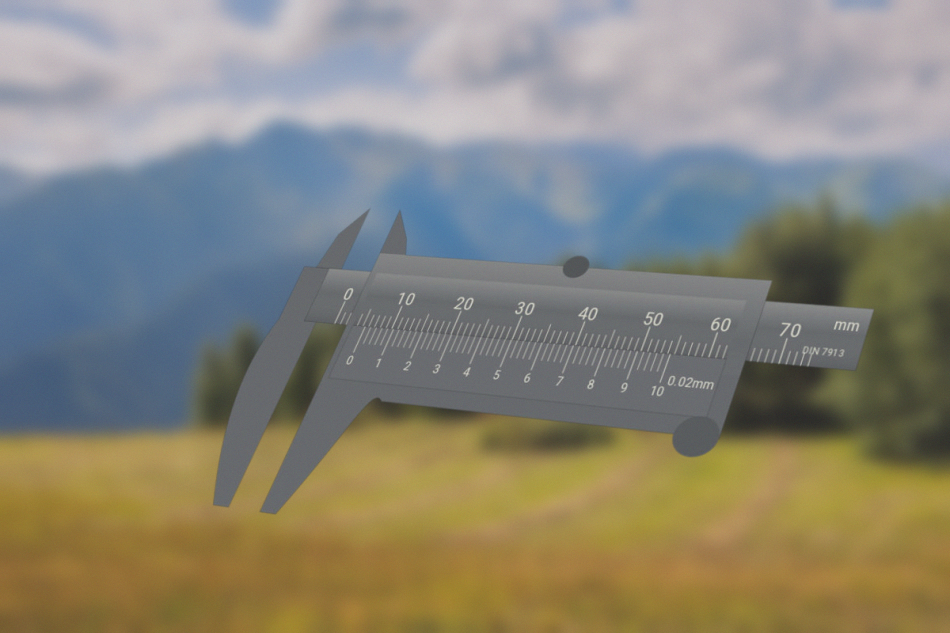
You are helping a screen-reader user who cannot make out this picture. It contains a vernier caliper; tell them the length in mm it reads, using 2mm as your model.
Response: 5.4mm
